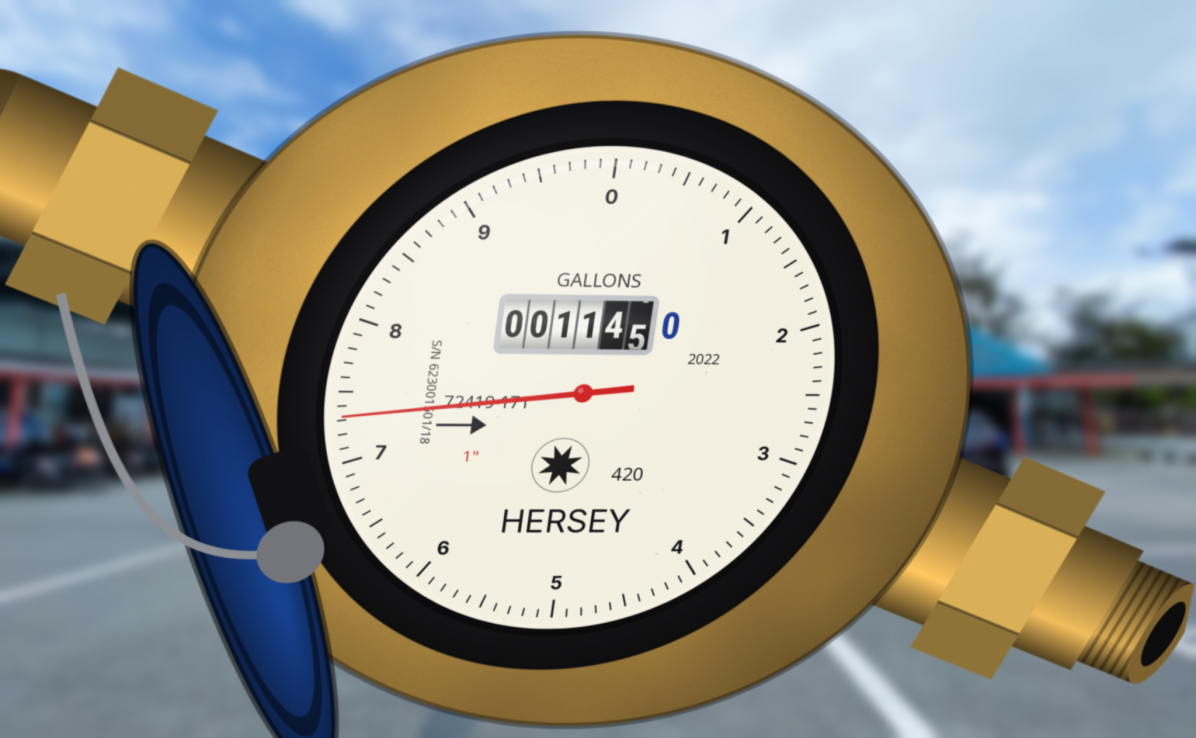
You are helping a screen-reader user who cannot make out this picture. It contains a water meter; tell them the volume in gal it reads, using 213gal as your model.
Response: 11447.3gal
